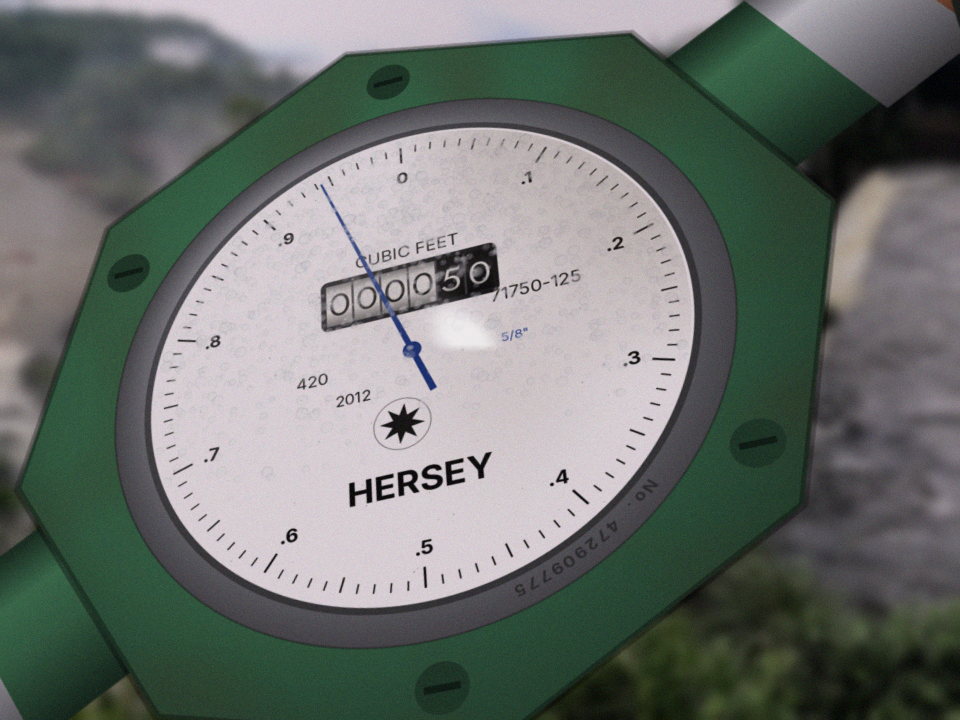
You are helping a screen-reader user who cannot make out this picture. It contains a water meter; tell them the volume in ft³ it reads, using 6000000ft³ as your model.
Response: 49.94ft³
